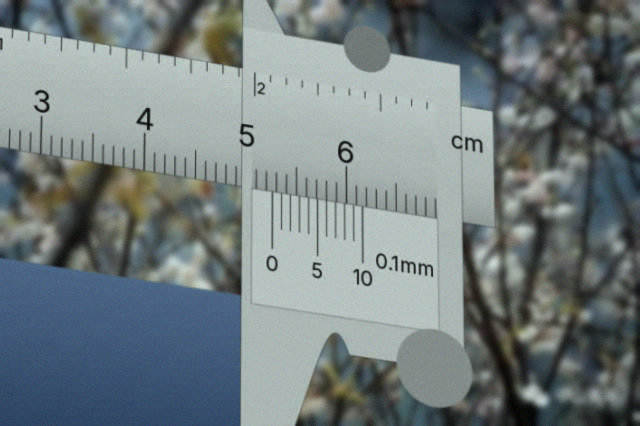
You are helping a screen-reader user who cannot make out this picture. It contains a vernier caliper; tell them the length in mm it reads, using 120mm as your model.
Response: 52.6mm
